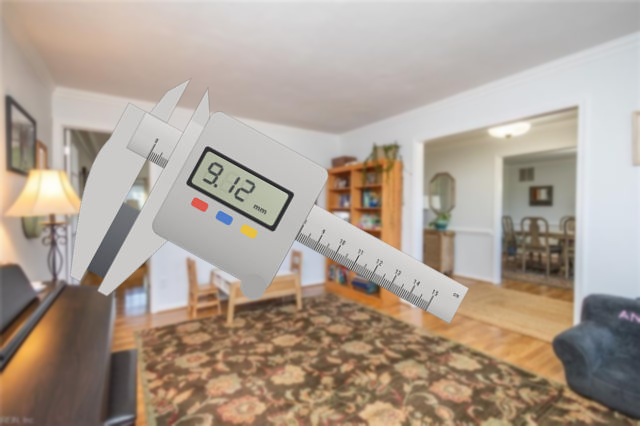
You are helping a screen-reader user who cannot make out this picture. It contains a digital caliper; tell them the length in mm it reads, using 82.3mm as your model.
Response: 9.12mm
